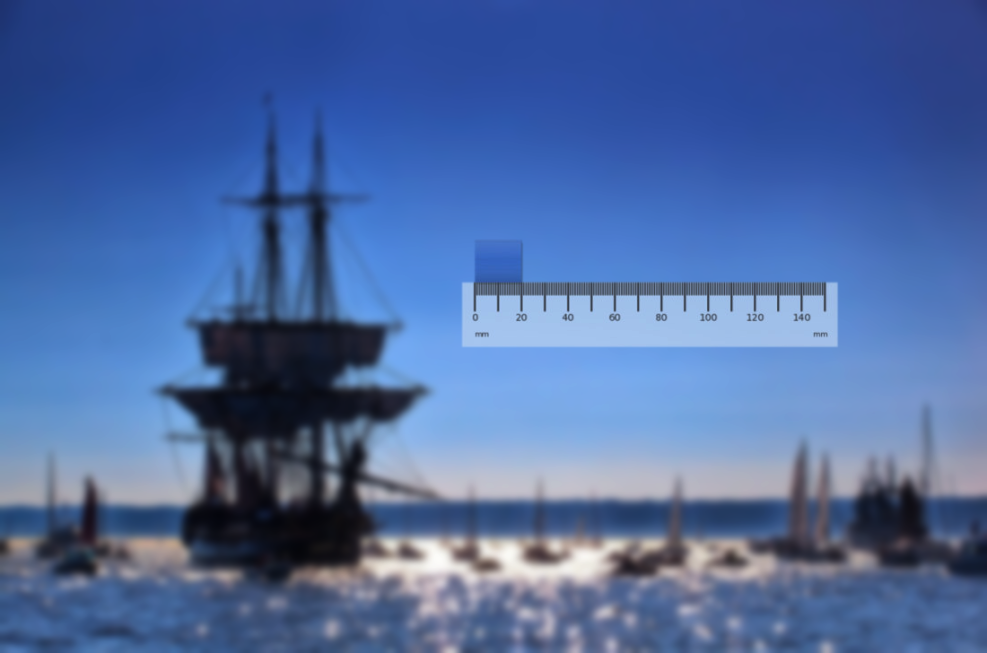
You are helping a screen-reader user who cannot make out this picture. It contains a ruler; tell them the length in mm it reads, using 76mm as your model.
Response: 20mm
